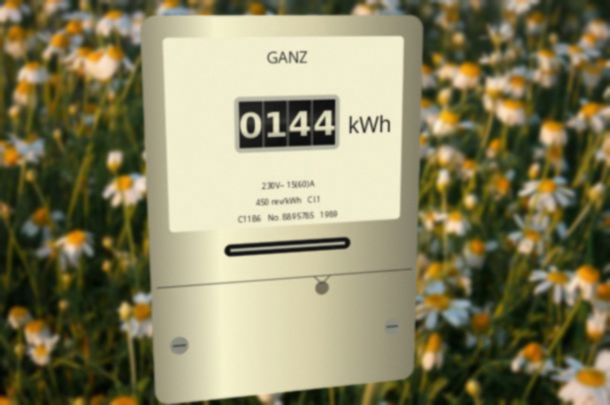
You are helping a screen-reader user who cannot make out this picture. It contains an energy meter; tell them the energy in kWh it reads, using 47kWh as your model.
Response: 144kWh
